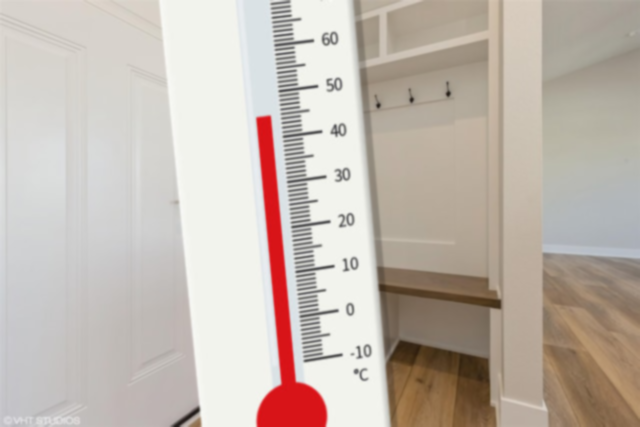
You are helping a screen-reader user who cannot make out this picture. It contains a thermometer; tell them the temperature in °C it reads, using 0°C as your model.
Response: 45°C
